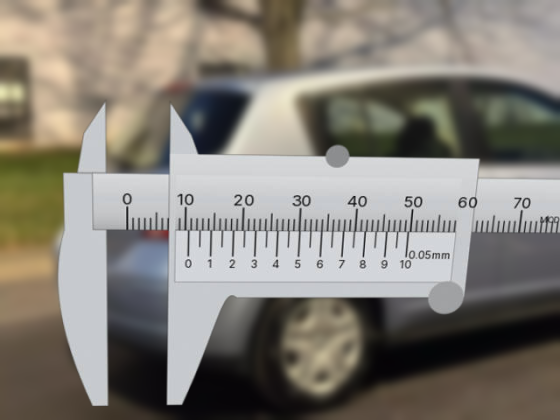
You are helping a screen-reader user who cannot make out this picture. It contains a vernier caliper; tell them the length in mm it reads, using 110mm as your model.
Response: 10.6mm
